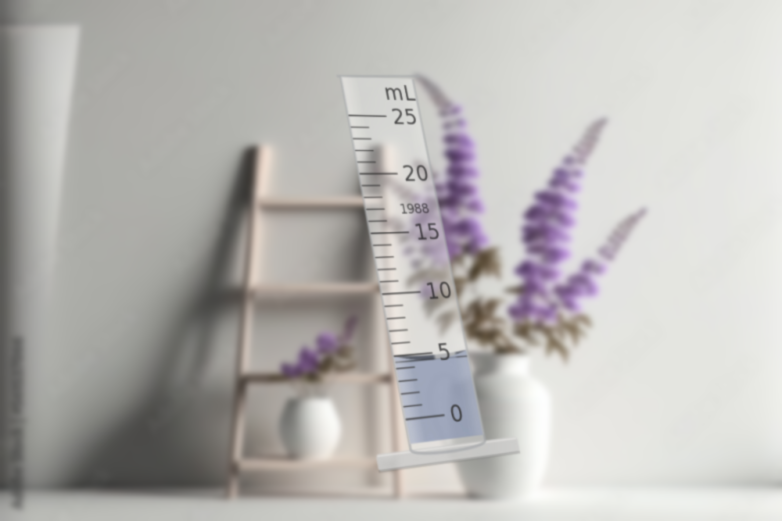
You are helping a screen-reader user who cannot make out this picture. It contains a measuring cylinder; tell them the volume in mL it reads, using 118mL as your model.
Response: 4.5mL
